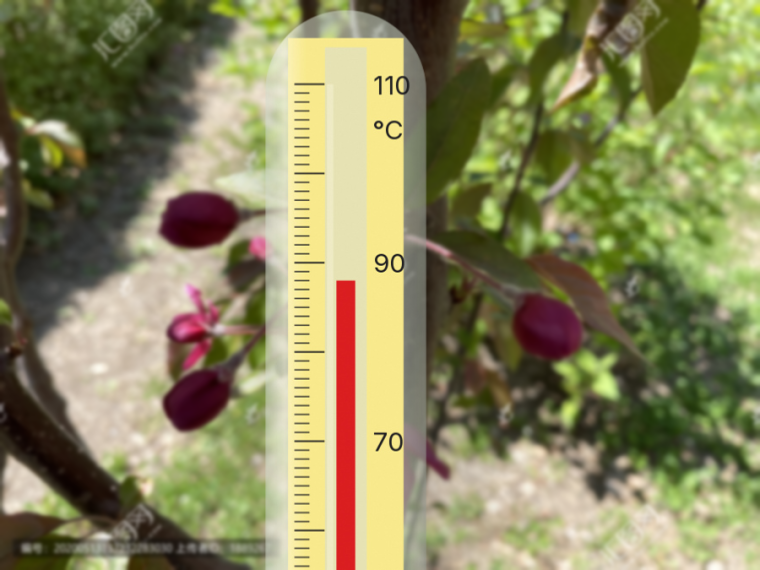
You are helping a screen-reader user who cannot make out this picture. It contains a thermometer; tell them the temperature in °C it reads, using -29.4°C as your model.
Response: 88°C
